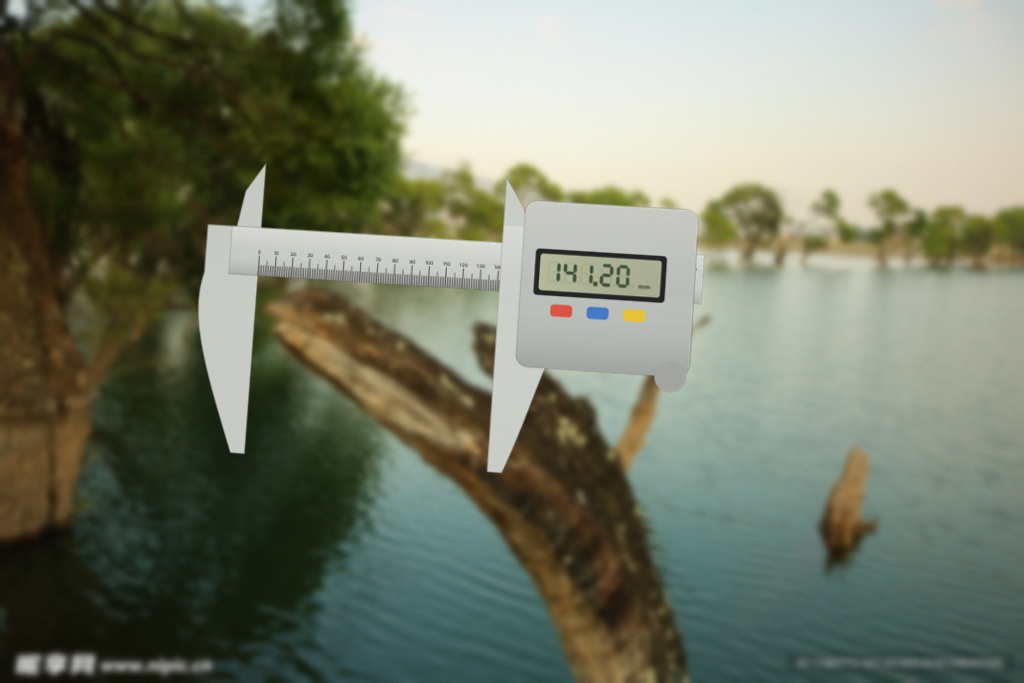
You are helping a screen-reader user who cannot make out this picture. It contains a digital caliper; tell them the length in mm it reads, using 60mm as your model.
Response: 141.20mm
